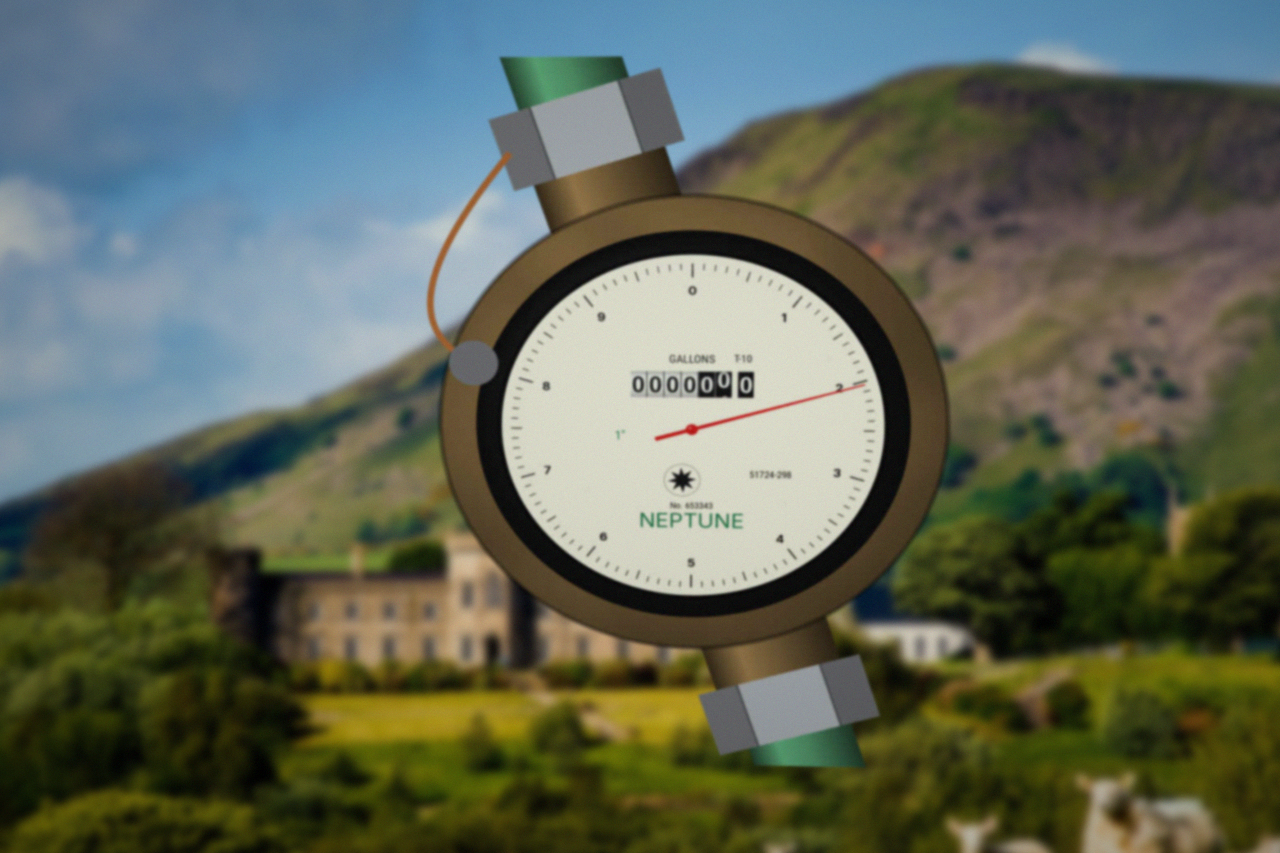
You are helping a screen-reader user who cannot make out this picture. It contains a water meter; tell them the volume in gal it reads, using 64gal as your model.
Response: 2.0gal
